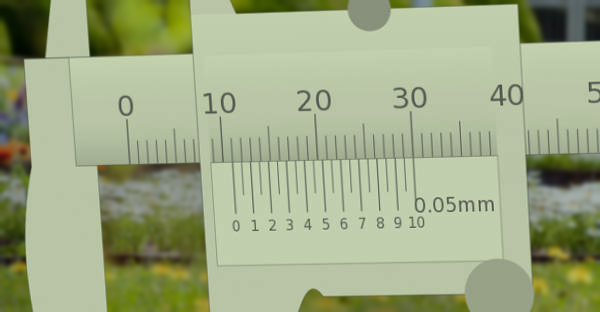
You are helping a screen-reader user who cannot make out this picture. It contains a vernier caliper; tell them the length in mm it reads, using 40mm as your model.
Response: 11.0mm
